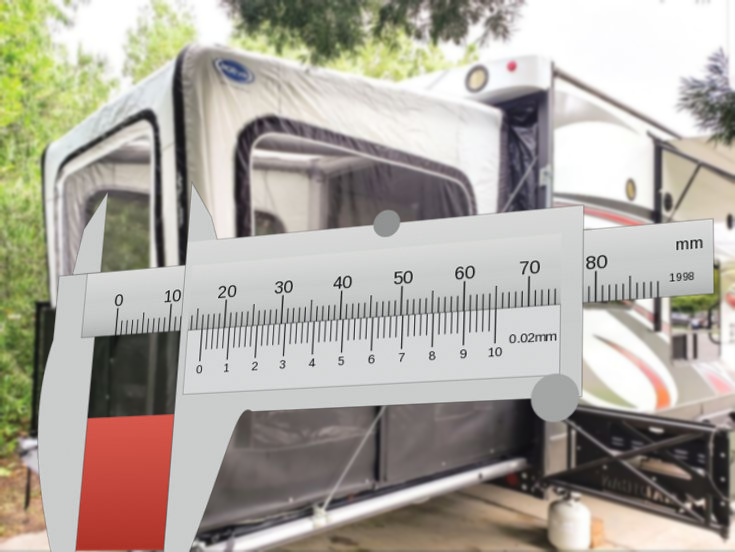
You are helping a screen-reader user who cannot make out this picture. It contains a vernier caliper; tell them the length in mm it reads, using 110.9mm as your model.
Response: 16.0mm
